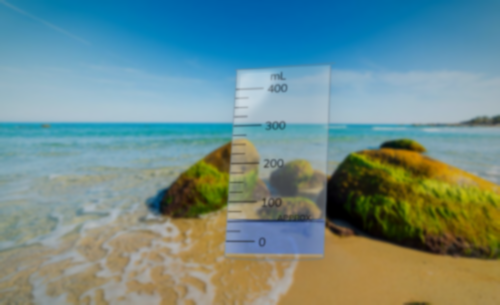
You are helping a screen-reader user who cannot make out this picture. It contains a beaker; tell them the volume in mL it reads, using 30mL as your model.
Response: 50mL
